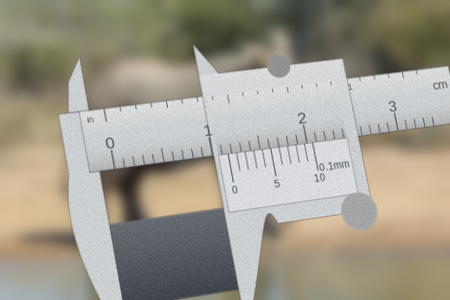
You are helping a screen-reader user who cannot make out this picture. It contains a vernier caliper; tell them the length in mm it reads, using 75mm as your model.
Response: 11.6mm
